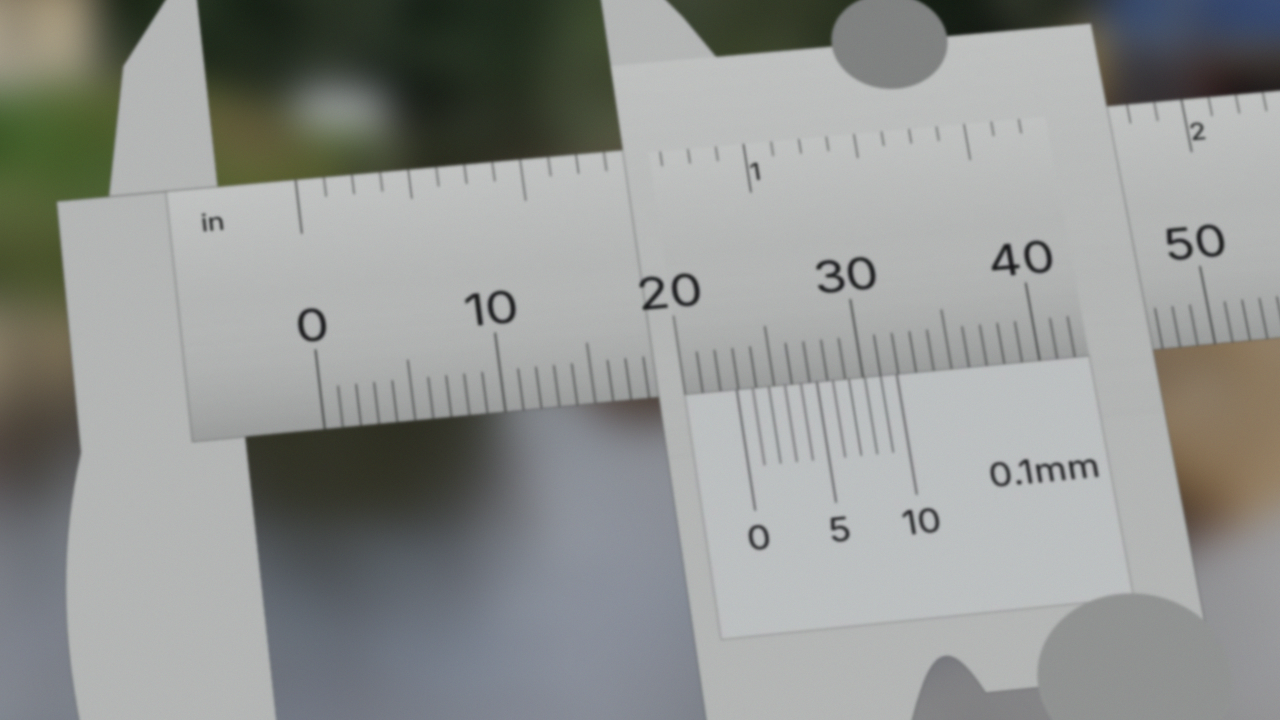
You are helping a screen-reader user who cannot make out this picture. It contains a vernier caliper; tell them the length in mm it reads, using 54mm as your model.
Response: 22.9mm
